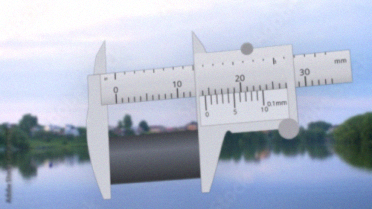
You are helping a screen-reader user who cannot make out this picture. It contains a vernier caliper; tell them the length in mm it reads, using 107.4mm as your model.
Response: 14.4mm
